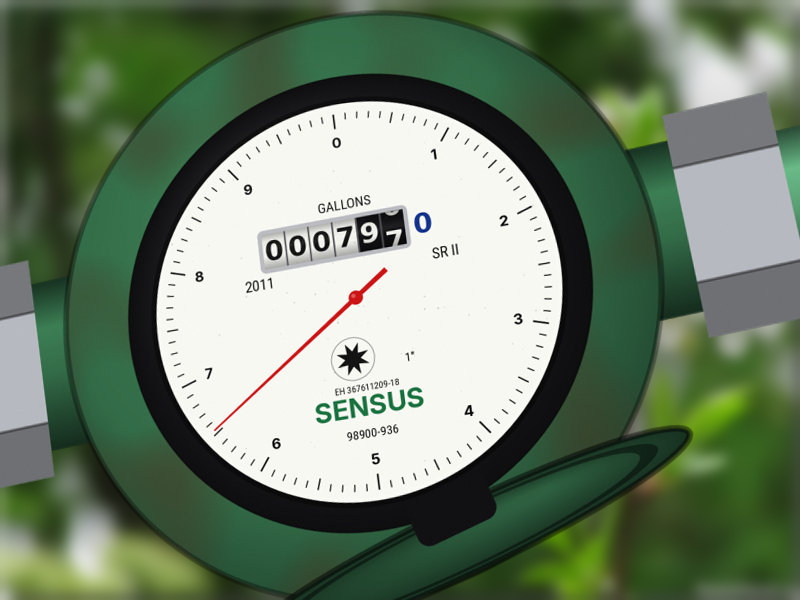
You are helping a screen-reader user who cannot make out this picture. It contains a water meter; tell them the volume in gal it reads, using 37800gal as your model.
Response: 7966.5gal
